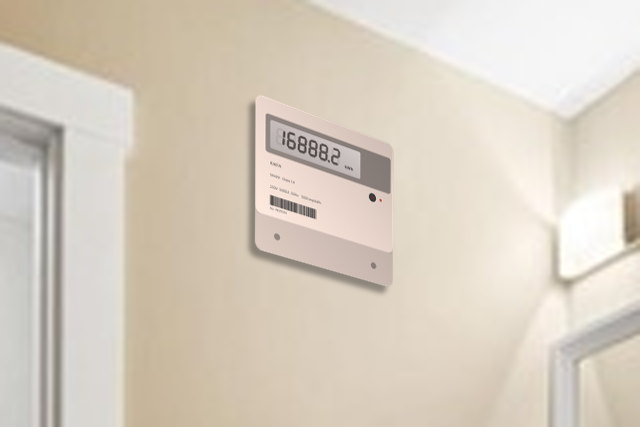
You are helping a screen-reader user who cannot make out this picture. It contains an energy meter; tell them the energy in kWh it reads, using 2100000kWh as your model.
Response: 16888.2kWh
